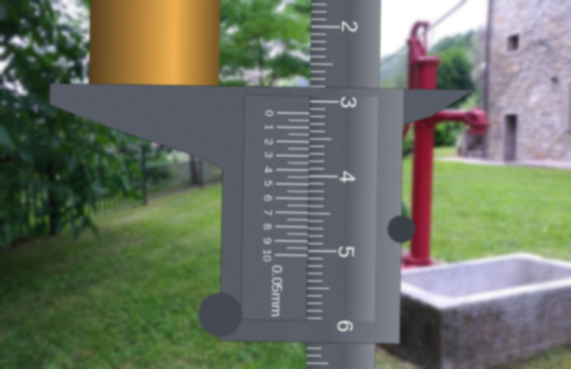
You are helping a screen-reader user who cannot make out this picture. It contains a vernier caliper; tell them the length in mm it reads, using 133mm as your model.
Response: 31.6mm
